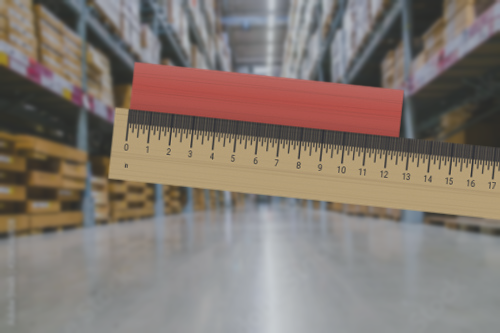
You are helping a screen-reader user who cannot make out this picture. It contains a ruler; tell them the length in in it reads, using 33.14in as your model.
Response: 12.5in
